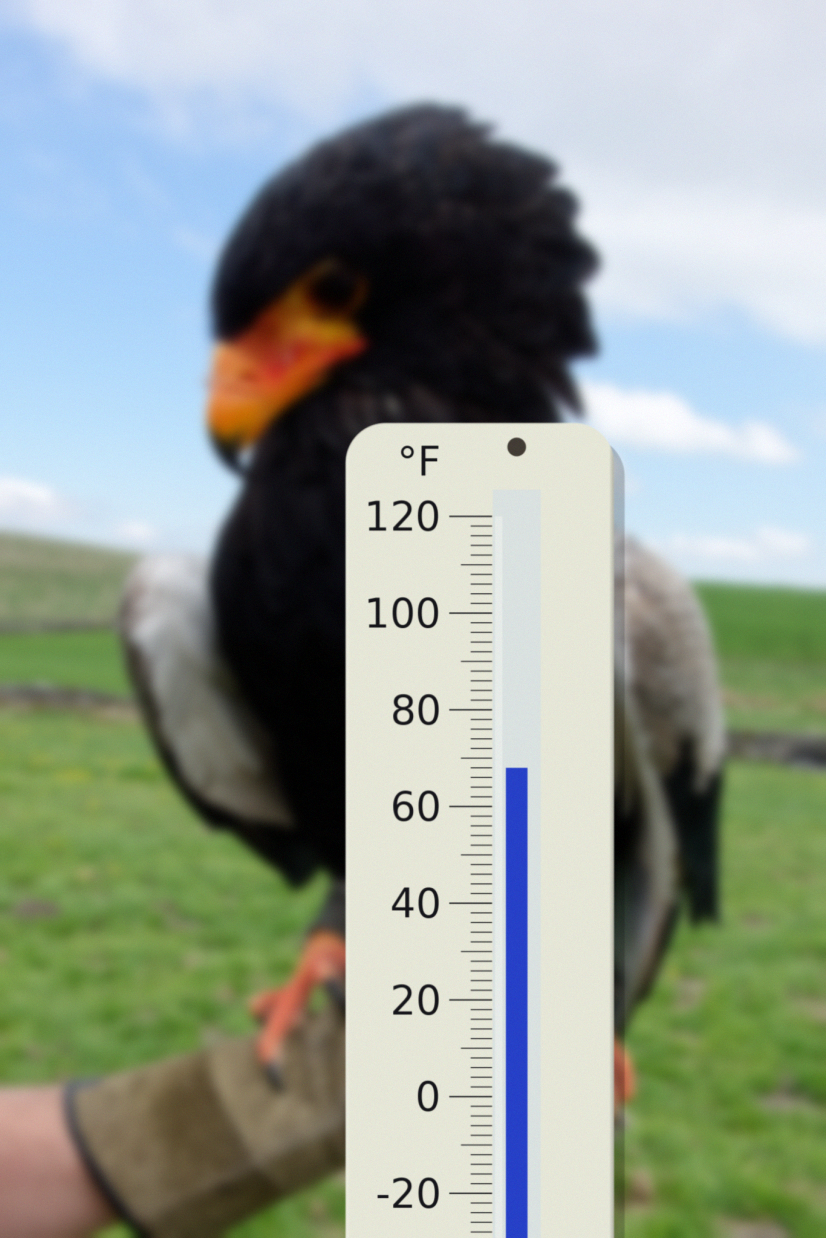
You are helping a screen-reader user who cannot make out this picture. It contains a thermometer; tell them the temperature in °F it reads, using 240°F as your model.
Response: 68°F
